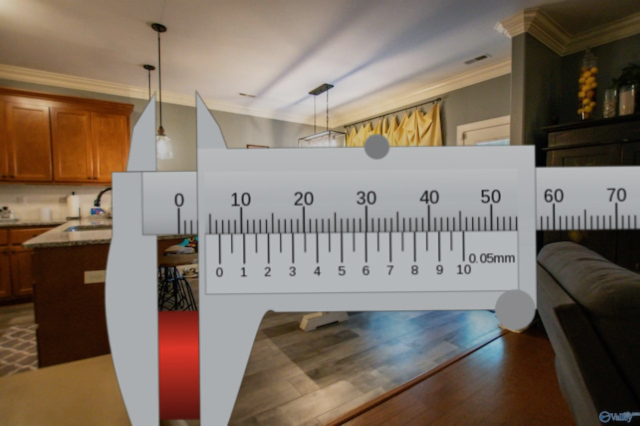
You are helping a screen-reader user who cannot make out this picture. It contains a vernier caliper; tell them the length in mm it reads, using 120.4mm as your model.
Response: 6.5mm
